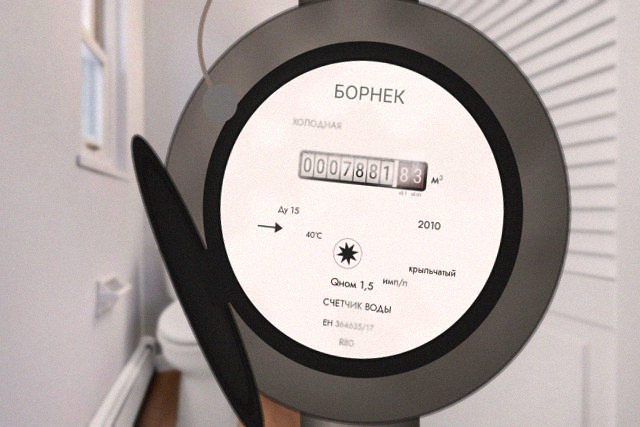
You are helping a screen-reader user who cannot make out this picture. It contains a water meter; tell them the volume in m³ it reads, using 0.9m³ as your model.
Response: 7881.83m³
